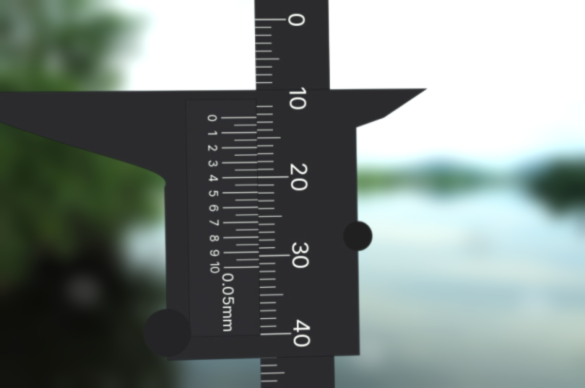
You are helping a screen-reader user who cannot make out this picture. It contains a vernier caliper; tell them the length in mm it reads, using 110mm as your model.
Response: 12.4mm
